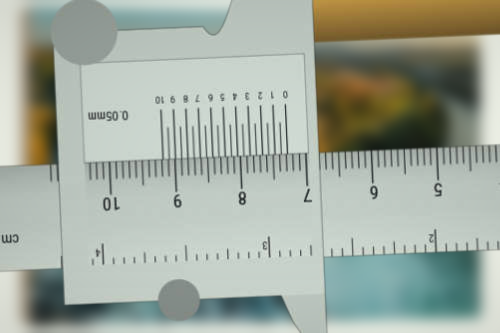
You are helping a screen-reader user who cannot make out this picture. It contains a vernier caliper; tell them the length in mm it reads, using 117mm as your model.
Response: 72.8mm
